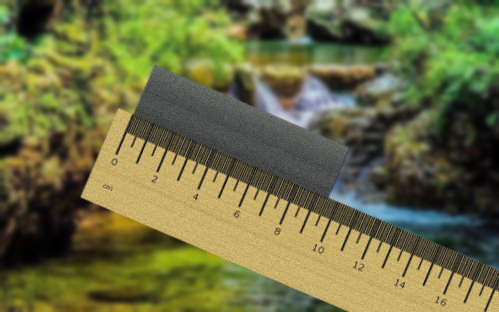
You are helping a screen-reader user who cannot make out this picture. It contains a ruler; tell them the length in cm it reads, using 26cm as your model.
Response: 9.5cm
